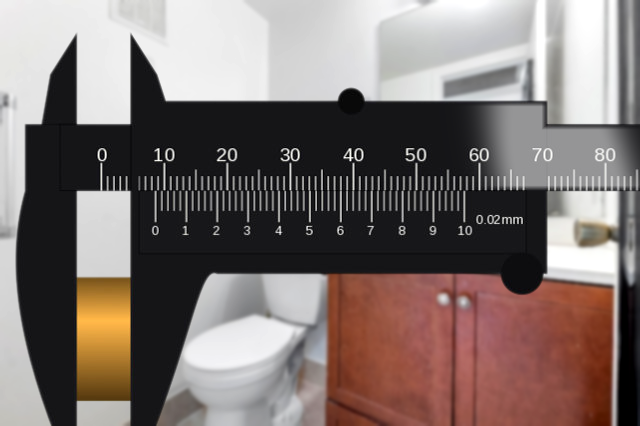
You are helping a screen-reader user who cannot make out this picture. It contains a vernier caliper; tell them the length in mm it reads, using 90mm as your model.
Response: 8.6mm
